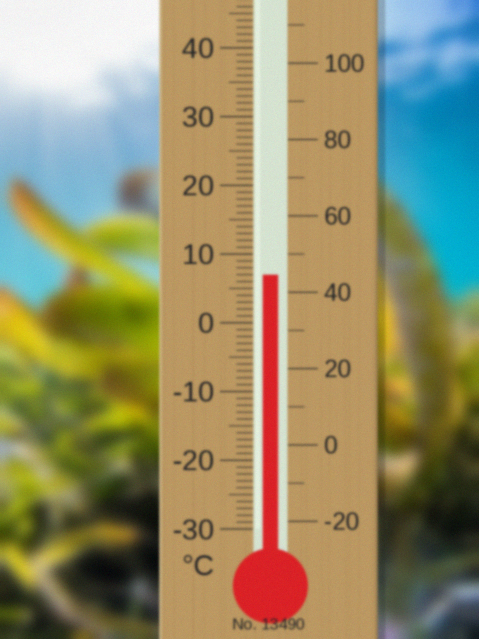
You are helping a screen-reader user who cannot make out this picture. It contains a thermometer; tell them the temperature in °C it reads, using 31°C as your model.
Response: 7°C
